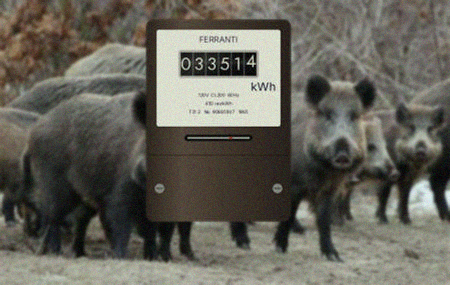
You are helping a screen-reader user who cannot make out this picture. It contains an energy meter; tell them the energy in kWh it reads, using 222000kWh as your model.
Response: 33514kWh
